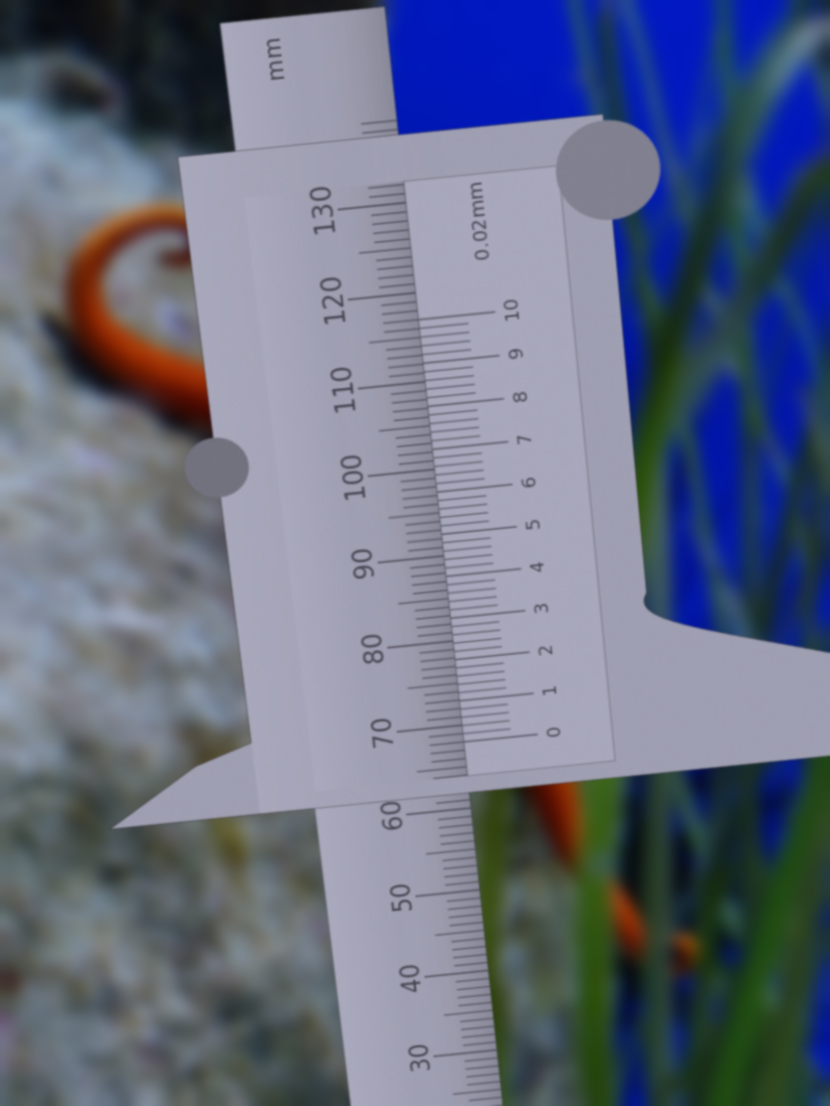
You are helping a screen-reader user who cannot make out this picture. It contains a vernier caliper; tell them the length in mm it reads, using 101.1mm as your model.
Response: 68.0mm
